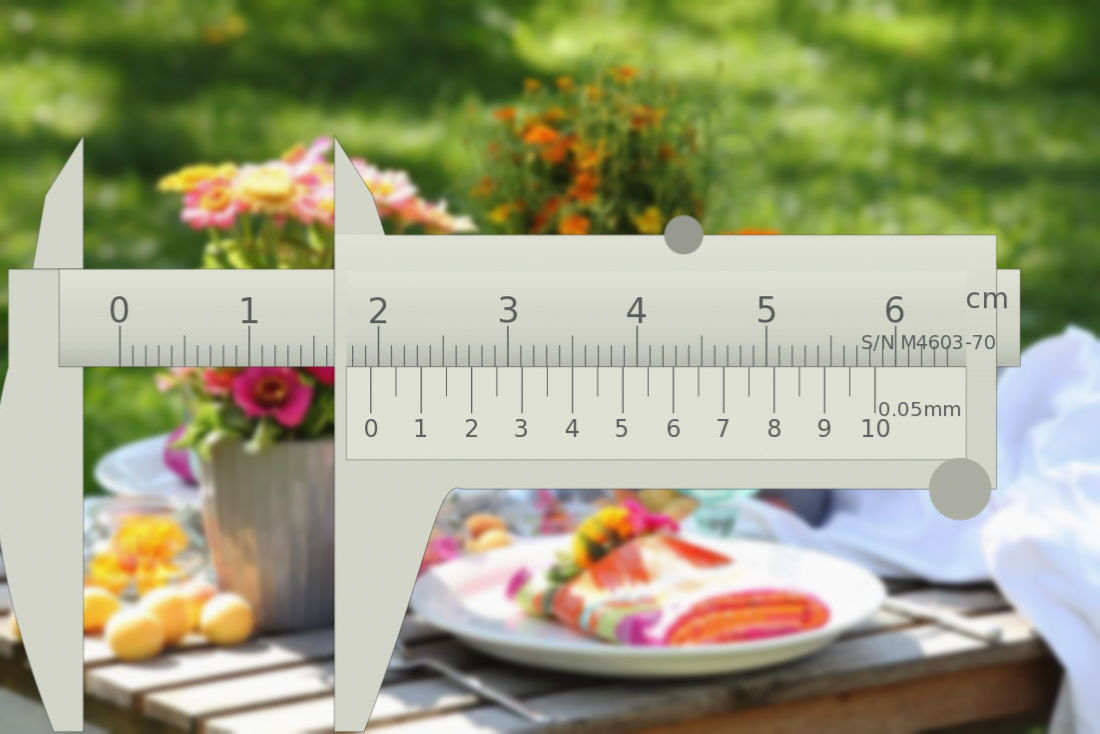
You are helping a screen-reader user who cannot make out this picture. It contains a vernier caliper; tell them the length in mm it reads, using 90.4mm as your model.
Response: 19.4mm
